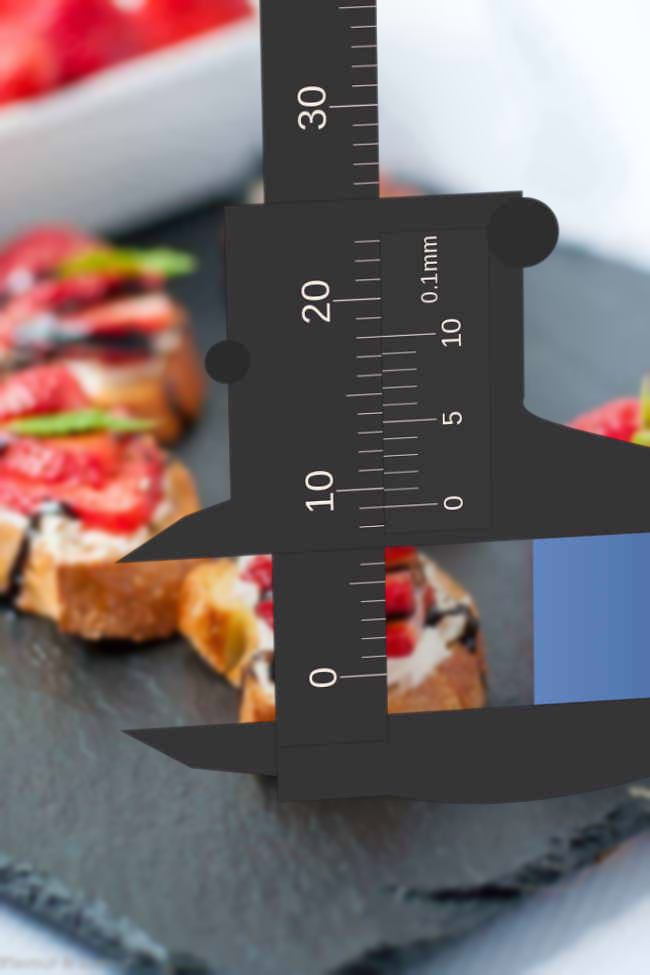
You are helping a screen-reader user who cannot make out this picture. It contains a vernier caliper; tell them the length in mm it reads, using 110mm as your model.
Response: 9.0mm
